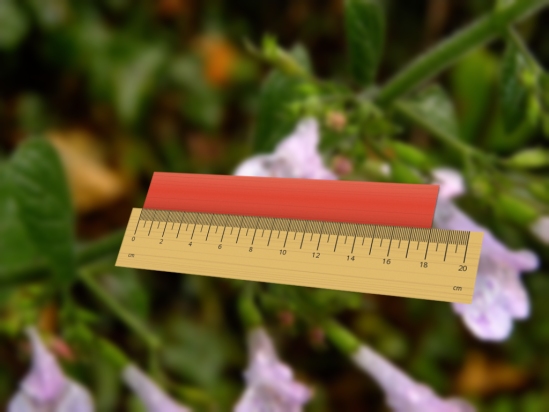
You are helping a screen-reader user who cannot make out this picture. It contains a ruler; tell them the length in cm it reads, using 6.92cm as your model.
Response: 18cm
